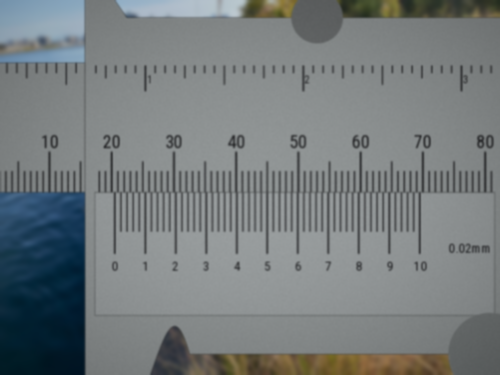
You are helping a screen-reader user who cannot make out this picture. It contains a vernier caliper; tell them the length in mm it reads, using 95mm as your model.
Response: 20.5mm
